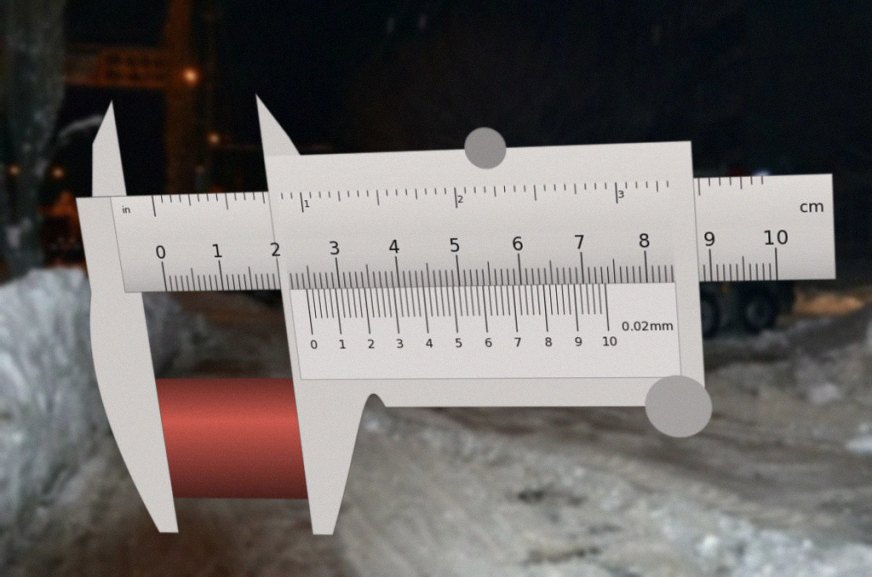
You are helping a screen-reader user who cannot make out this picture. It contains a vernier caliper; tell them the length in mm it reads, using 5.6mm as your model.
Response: 24.4mm
